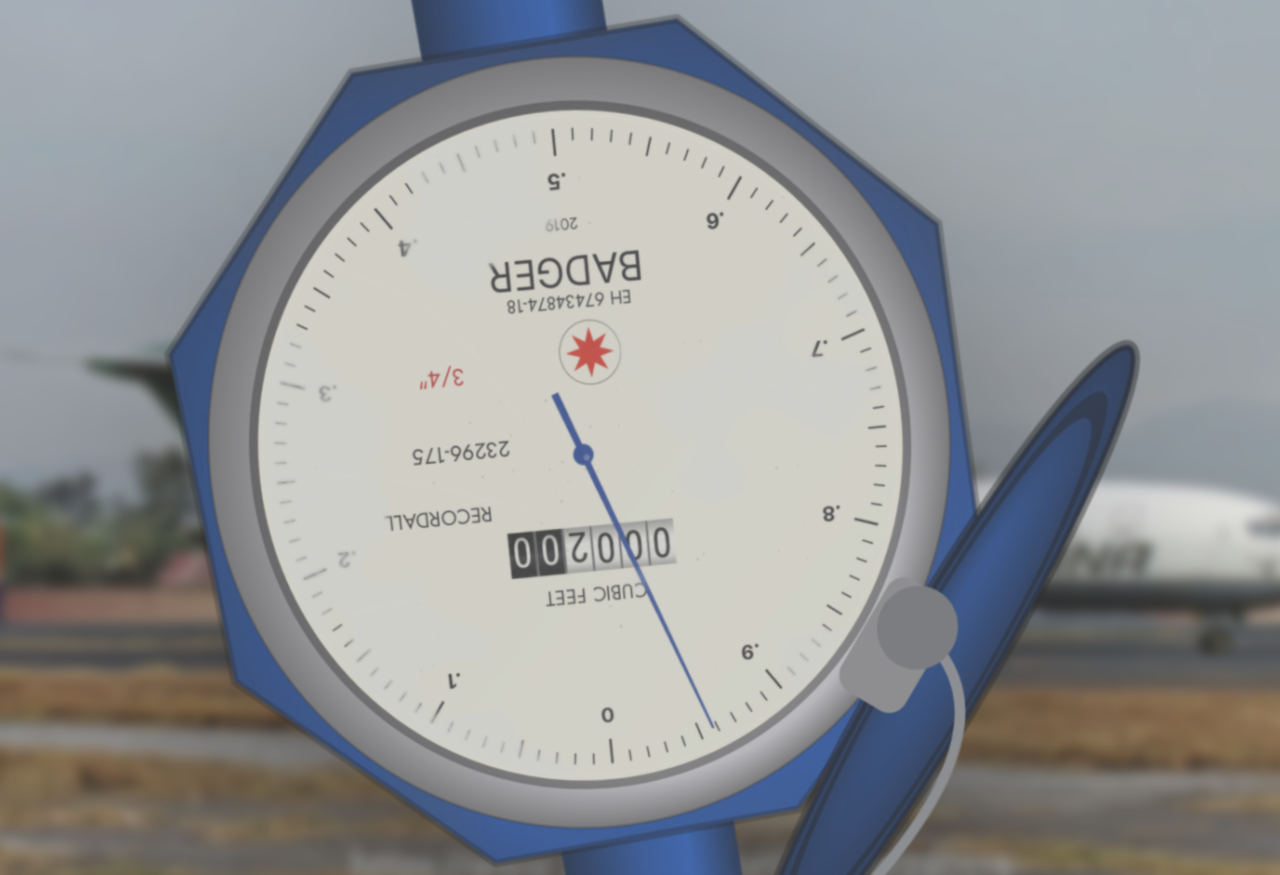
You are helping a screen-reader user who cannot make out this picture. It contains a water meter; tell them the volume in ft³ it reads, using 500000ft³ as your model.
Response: 199.94ft³
